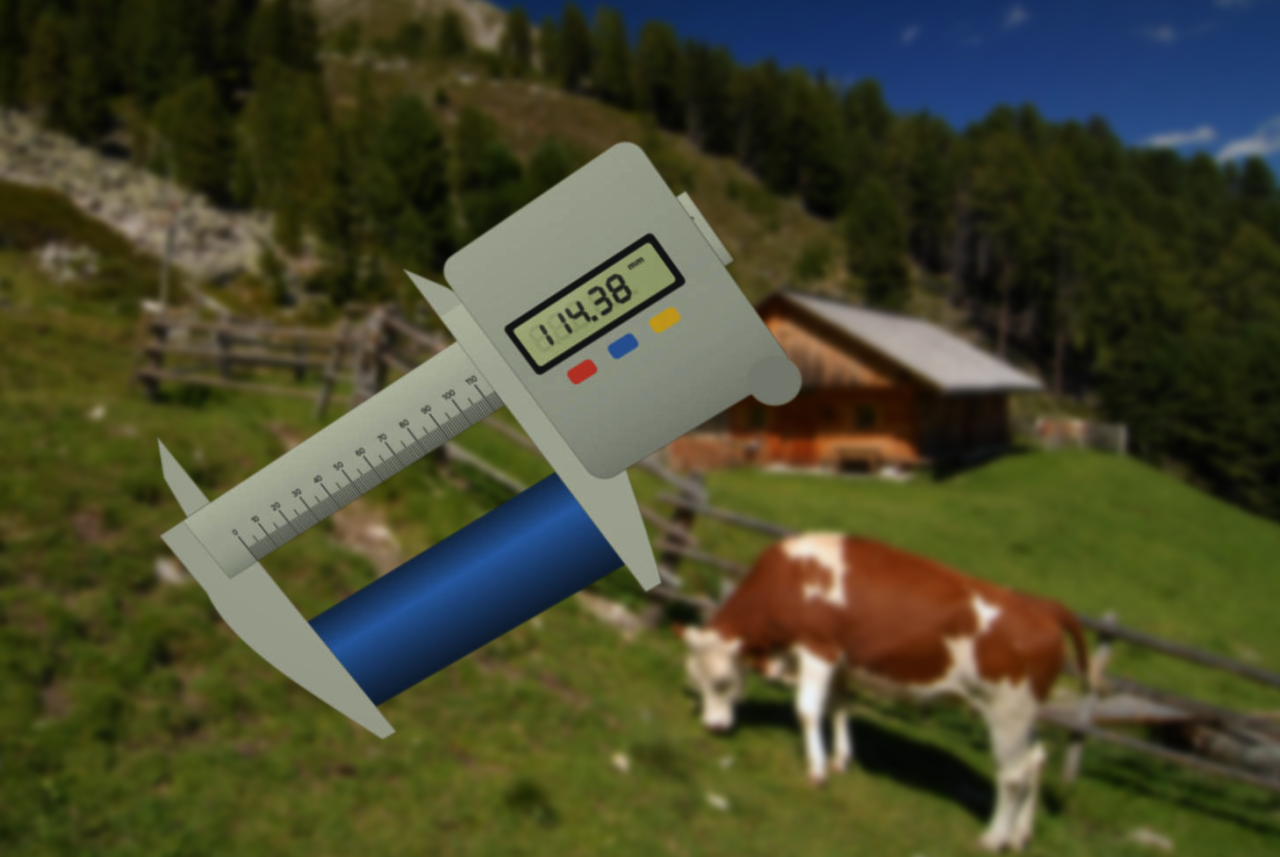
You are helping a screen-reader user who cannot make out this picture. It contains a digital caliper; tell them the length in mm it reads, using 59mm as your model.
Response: 114.38mm
